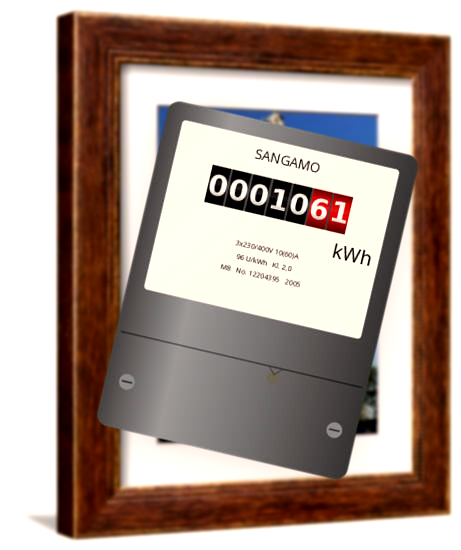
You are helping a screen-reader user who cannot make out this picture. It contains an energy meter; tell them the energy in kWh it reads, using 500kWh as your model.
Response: 10.61kWh
